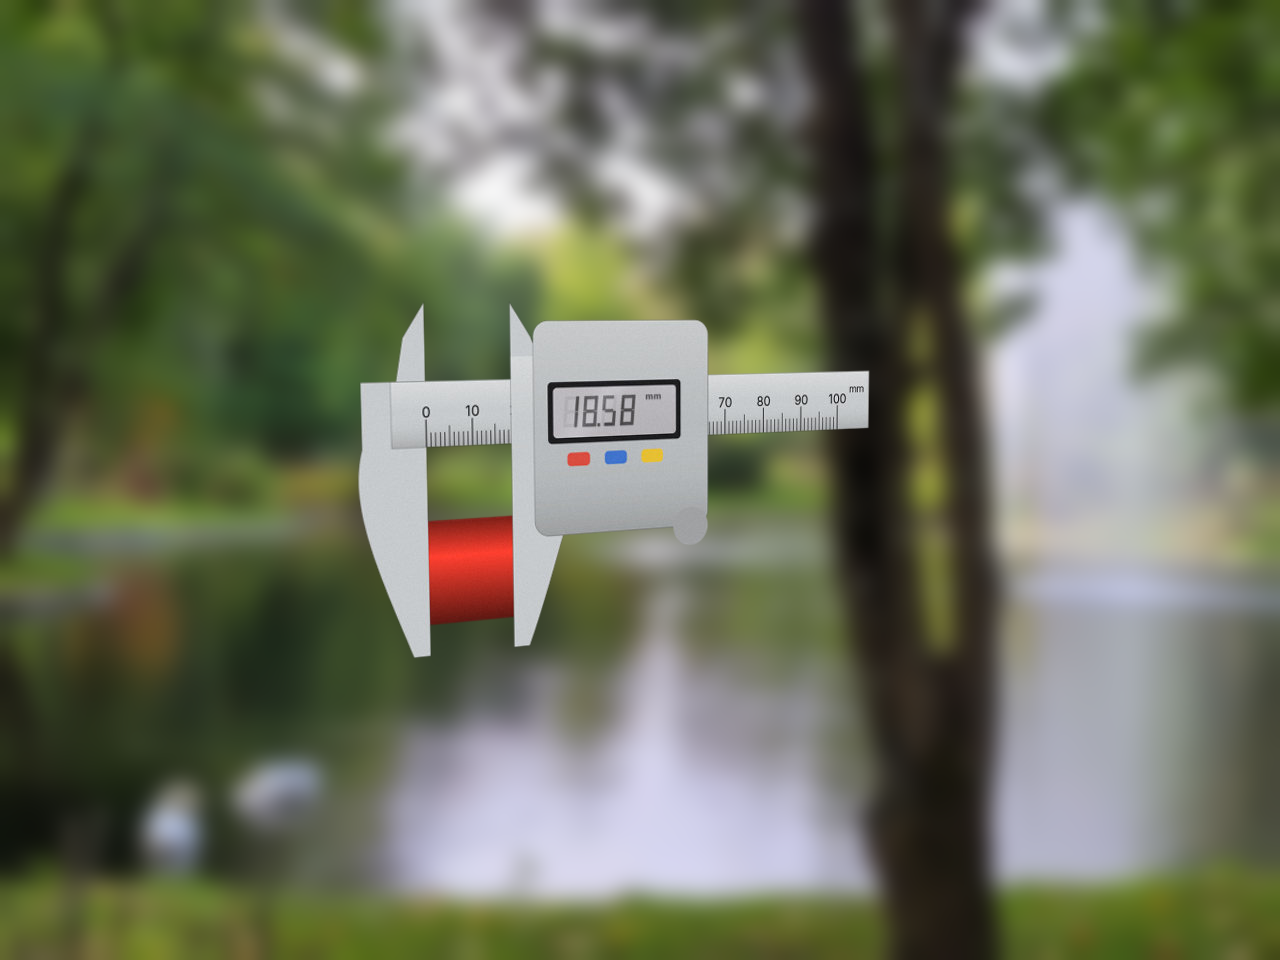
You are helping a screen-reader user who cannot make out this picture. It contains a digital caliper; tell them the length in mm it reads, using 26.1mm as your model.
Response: 18.58mm
